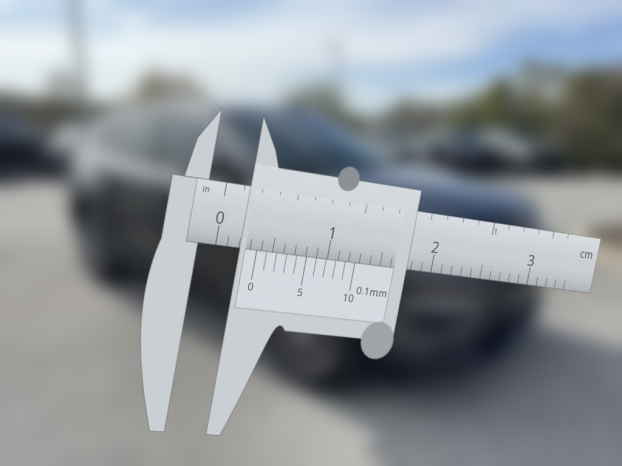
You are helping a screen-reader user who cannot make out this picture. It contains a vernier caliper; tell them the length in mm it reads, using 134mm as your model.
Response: 3.6mm
